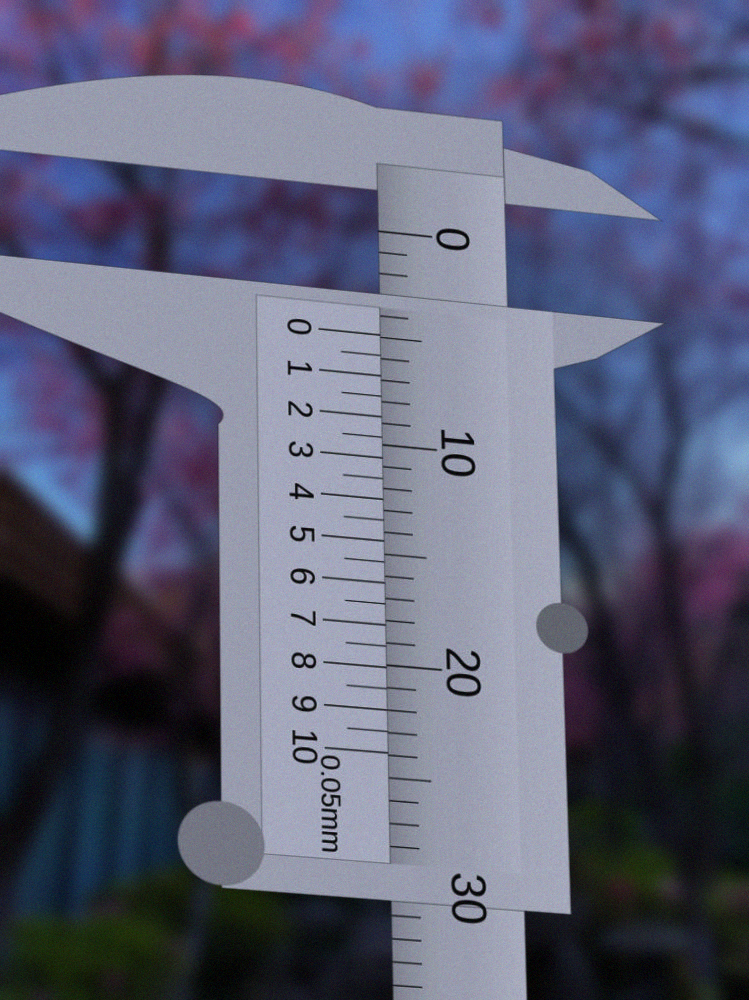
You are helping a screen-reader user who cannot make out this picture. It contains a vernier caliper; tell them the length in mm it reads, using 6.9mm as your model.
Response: 4.9mm
